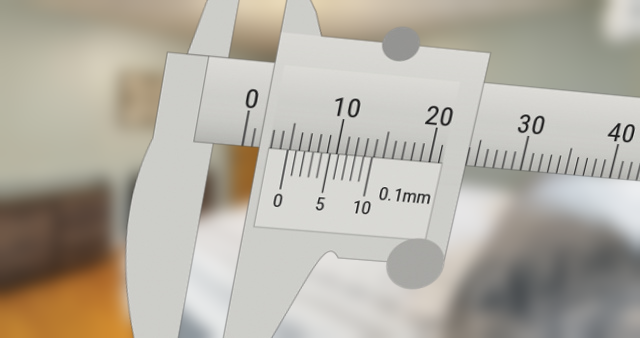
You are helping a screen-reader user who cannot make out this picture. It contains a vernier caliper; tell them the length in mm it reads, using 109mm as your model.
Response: 4.8mm
